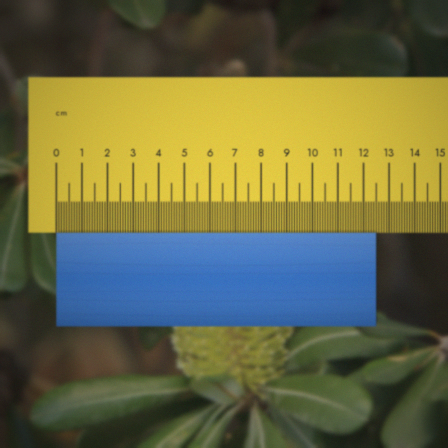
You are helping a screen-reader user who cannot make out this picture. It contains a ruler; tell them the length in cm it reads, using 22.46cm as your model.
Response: 12.5cm
